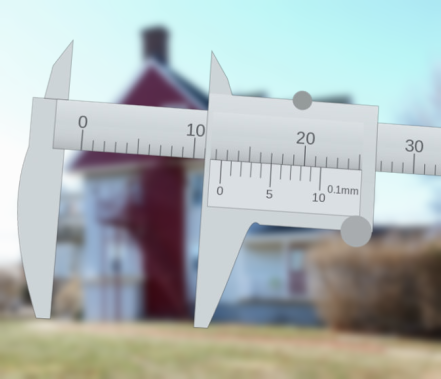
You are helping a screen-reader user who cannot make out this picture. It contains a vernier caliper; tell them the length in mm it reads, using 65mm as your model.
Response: 12.5mm
